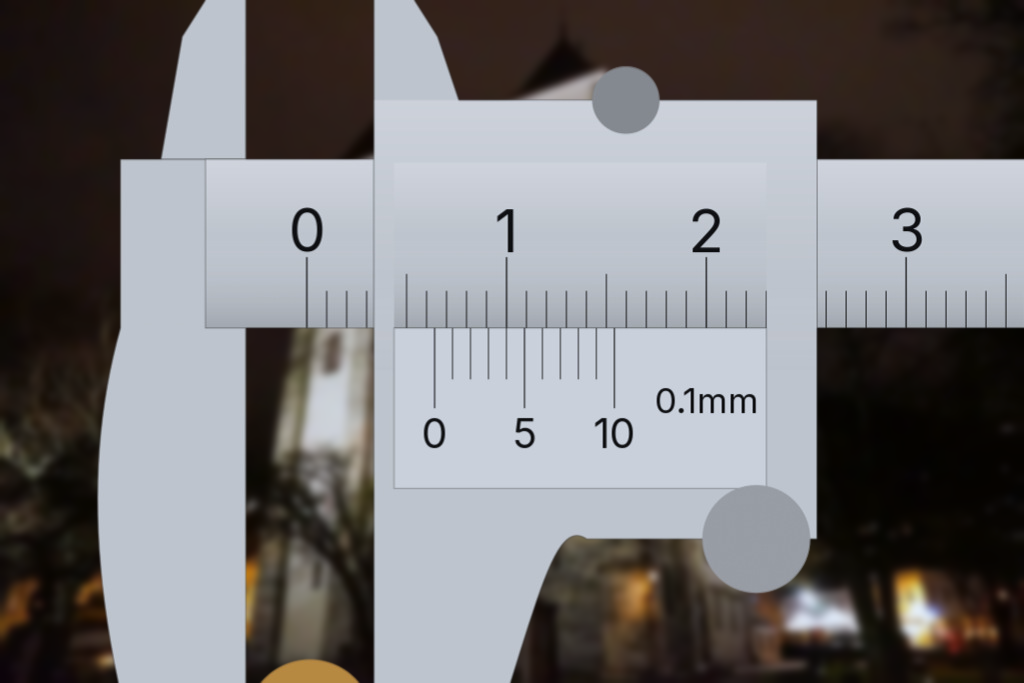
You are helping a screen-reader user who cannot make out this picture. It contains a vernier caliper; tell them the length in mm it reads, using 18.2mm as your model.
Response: 6.4mm
